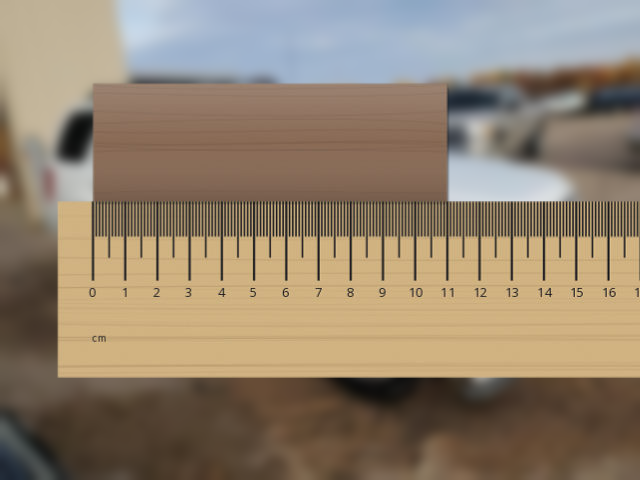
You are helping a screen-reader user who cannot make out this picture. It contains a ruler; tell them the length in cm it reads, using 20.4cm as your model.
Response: 11cm
